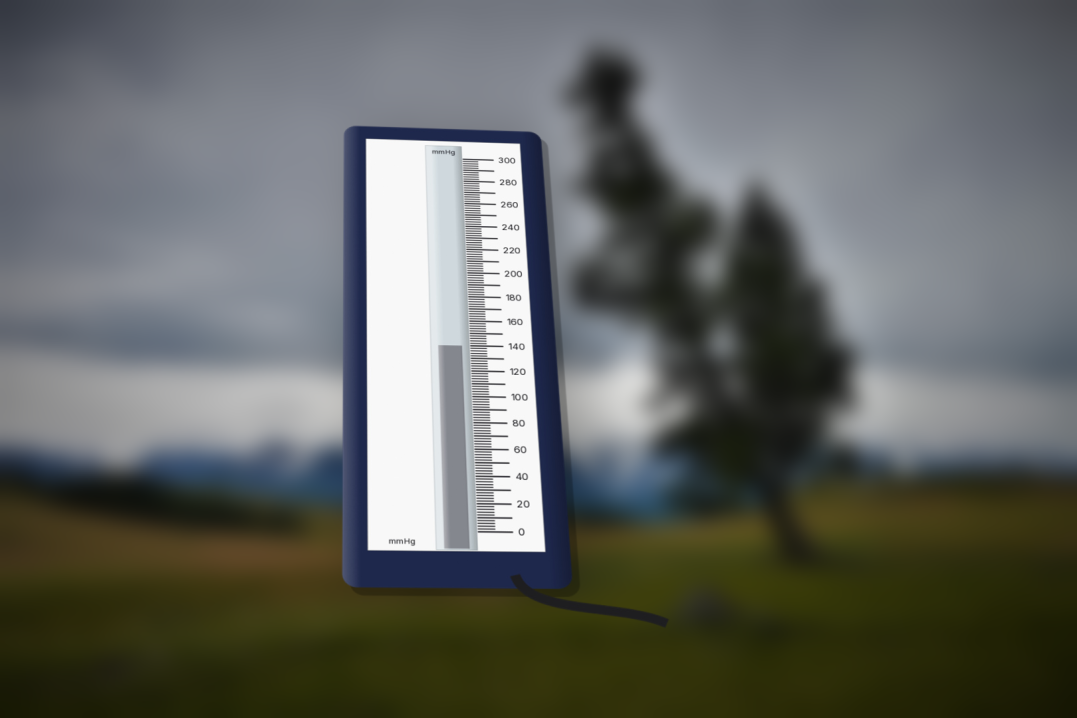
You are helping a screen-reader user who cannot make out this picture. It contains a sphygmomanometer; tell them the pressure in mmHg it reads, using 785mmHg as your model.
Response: 140mmHg
